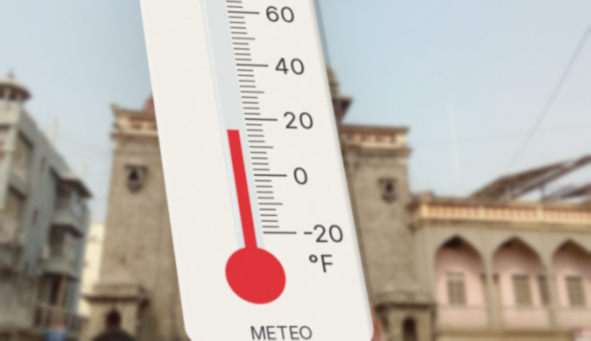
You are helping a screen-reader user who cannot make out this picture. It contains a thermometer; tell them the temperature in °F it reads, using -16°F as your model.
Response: 16°F
